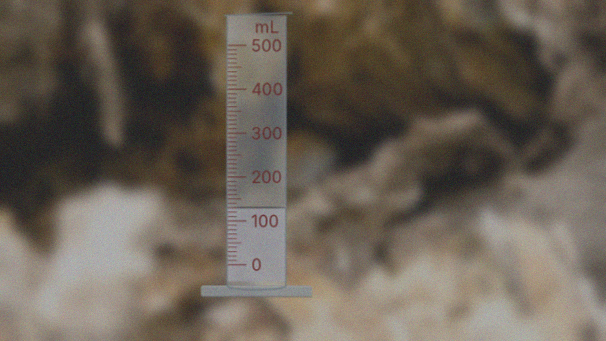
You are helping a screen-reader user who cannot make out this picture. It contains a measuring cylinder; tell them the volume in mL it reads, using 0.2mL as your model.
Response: 130mL
